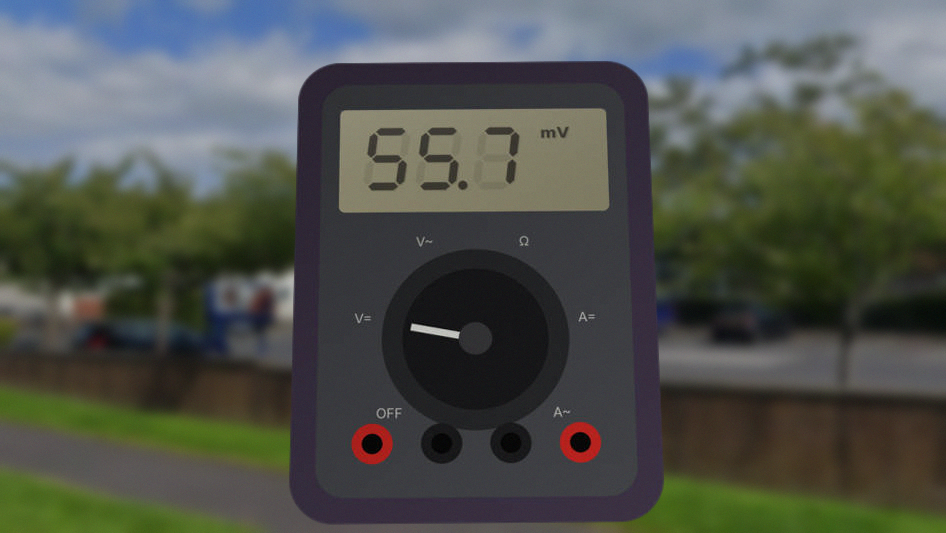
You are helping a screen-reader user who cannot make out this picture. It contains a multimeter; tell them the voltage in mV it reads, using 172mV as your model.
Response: 55.7mV
